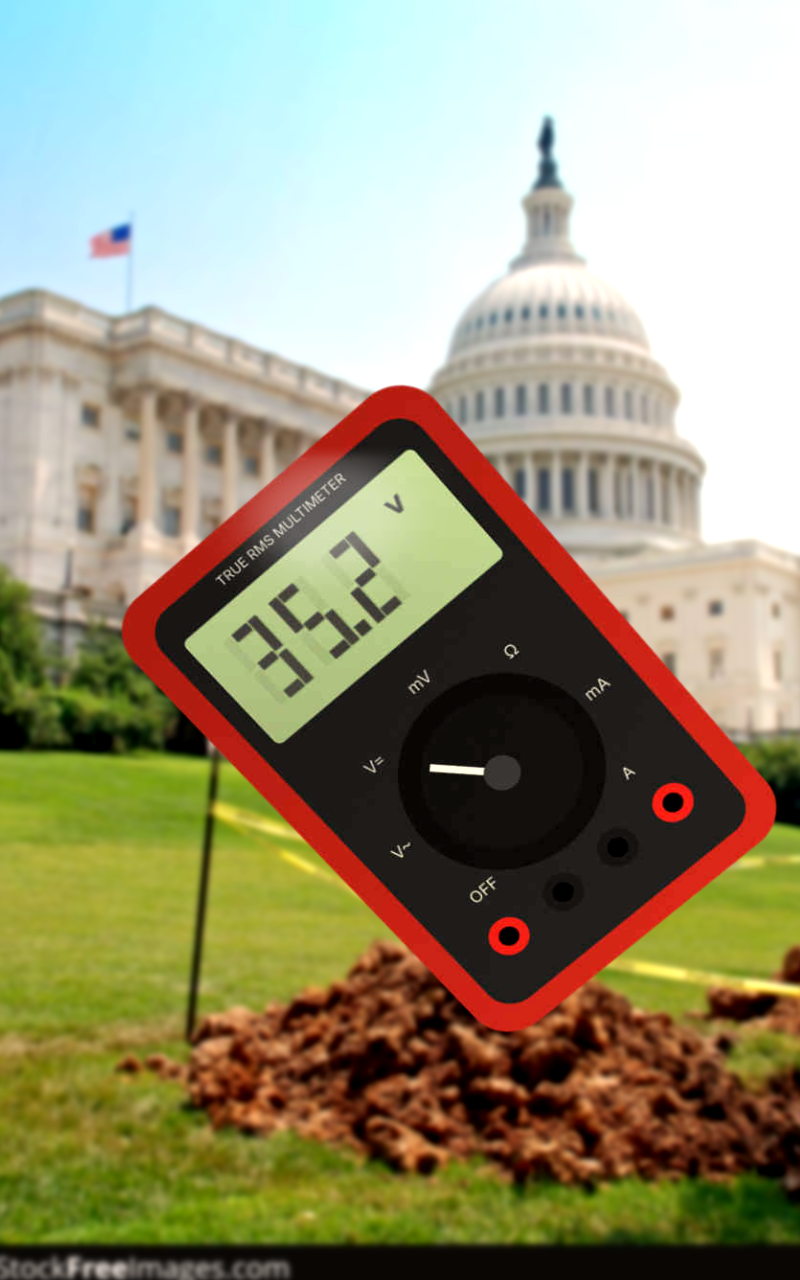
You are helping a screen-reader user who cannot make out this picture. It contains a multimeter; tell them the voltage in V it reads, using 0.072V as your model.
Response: 35.2V
